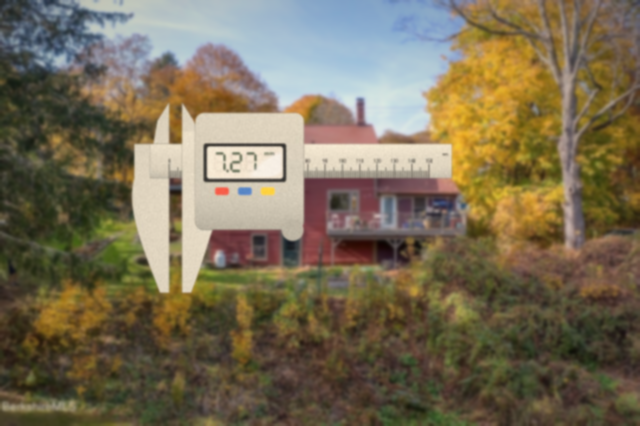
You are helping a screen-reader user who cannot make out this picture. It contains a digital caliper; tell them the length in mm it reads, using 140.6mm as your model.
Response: 7.27mm
